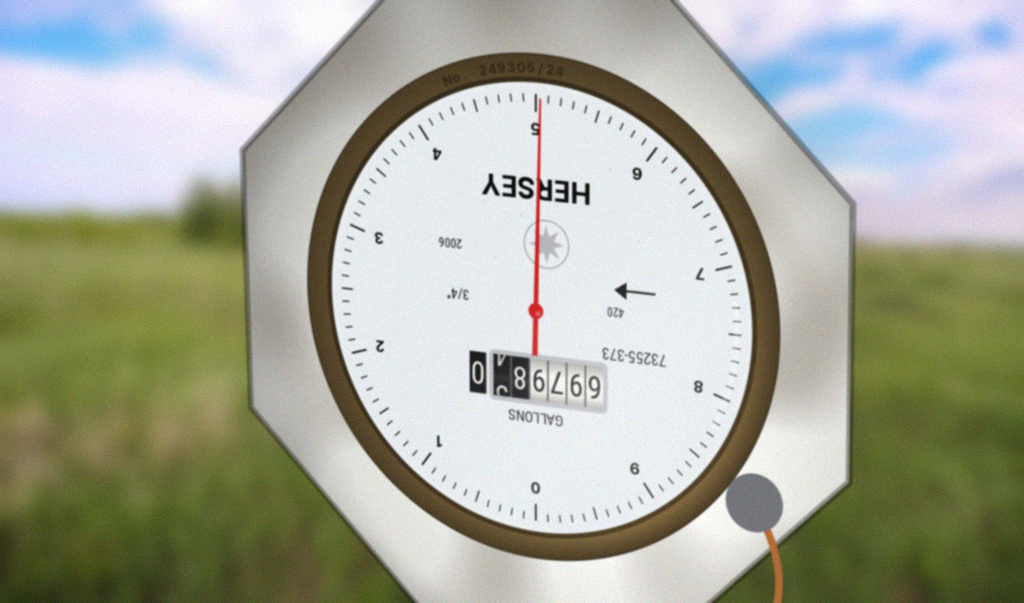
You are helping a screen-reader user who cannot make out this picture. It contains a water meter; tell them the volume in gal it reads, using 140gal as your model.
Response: 6979835.0gal
